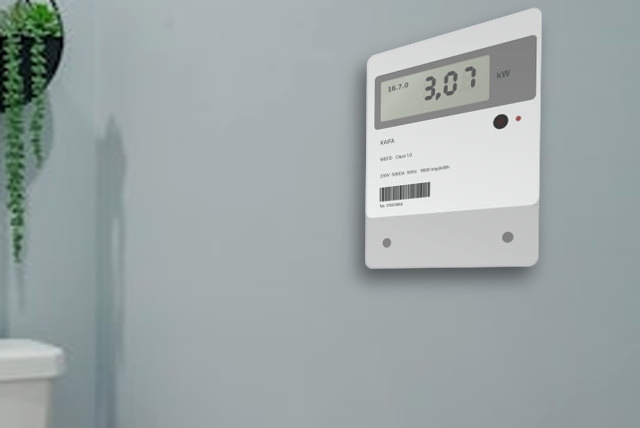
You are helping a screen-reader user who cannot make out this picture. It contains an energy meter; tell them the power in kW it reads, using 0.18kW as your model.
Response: 3.07kW
